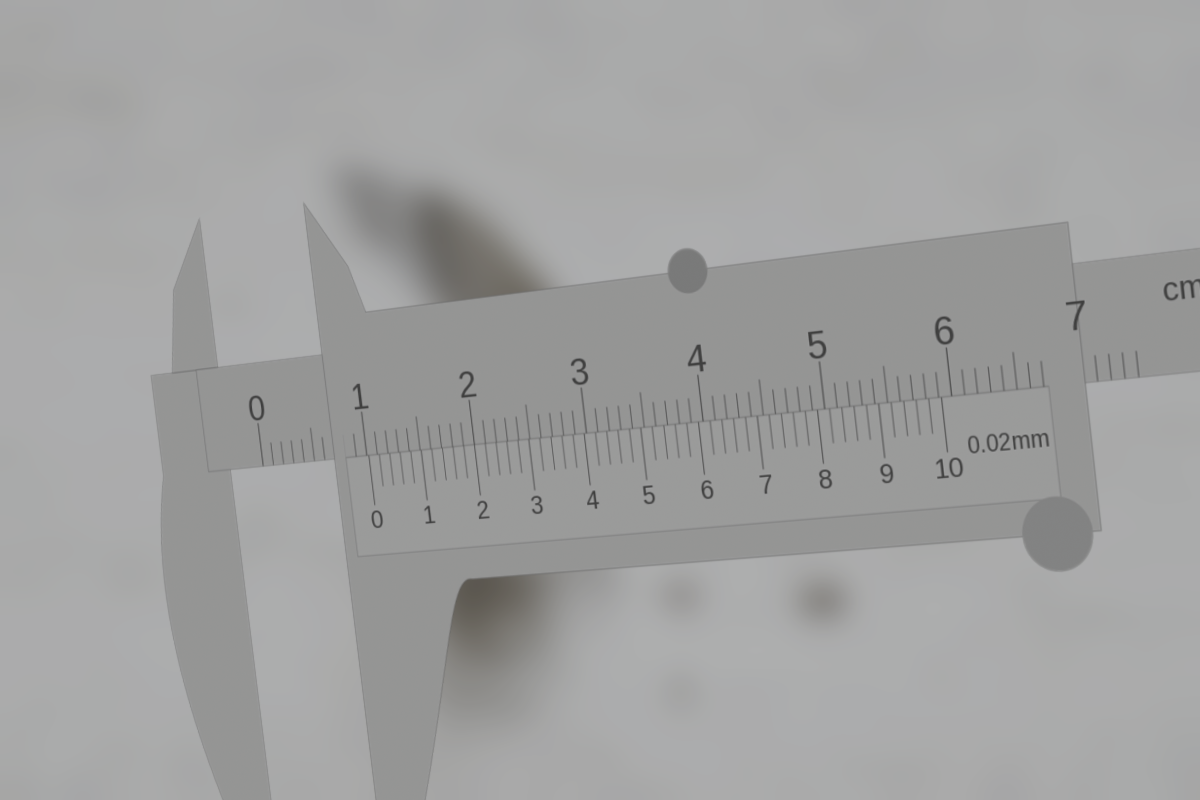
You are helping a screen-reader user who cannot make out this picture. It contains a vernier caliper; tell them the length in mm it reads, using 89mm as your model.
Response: 10.2mm
